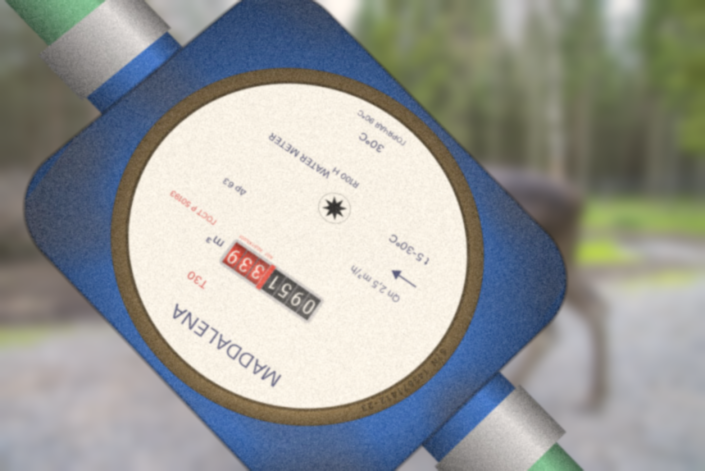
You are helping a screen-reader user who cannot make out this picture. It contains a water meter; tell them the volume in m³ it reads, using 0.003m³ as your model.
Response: 951.339m³
